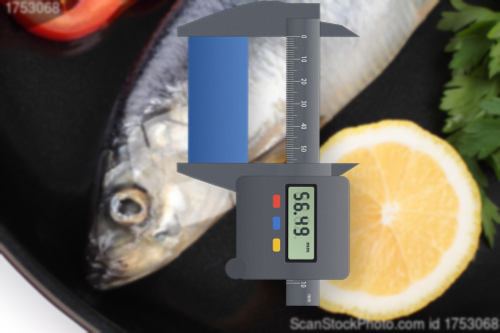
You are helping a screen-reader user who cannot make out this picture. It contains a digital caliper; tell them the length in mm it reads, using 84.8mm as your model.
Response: 56.49mm
